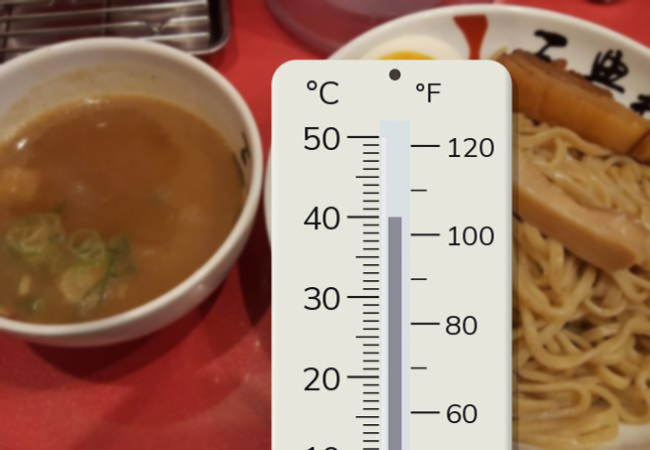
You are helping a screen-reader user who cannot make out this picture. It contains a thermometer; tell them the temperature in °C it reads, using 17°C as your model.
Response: 40°C
